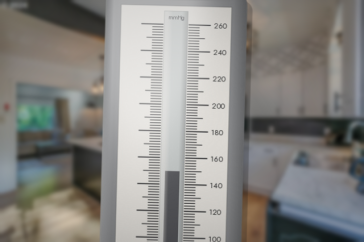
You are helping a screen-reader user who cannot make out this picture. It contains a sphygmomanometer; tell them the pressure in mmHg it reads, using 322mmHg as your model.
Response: 150mmHg
